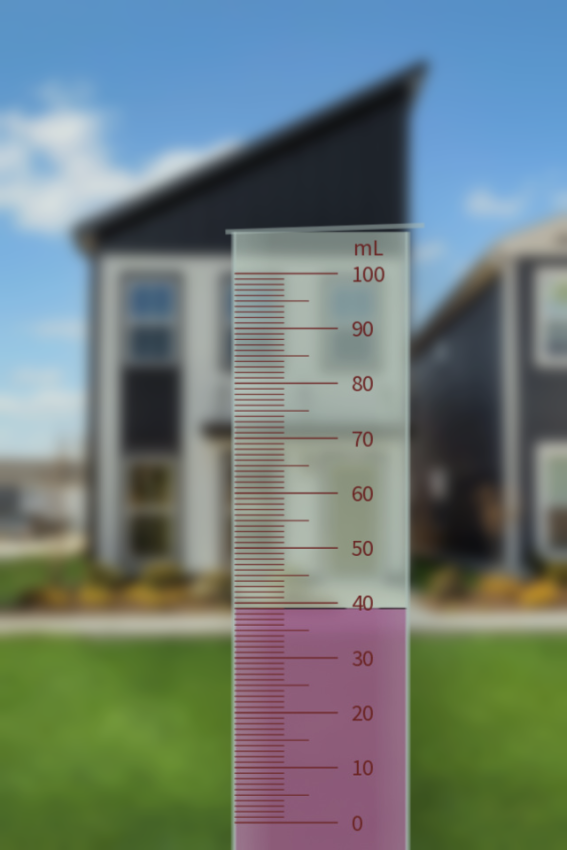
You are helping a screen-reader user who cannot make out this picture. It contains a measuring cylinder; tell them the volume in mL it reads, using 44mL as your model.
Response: 39mL
